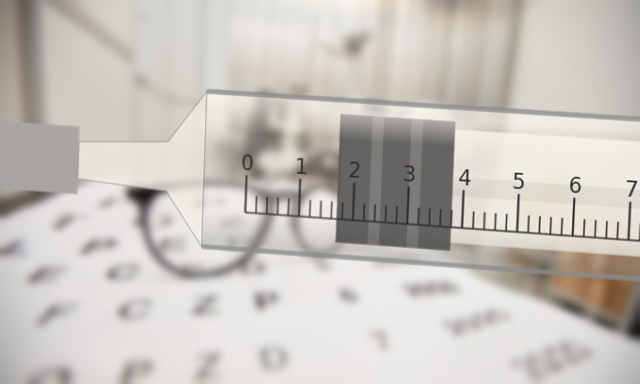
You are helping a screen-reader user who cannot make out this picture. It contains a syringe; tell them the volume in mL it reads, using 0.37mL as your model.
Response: 1.7mL
